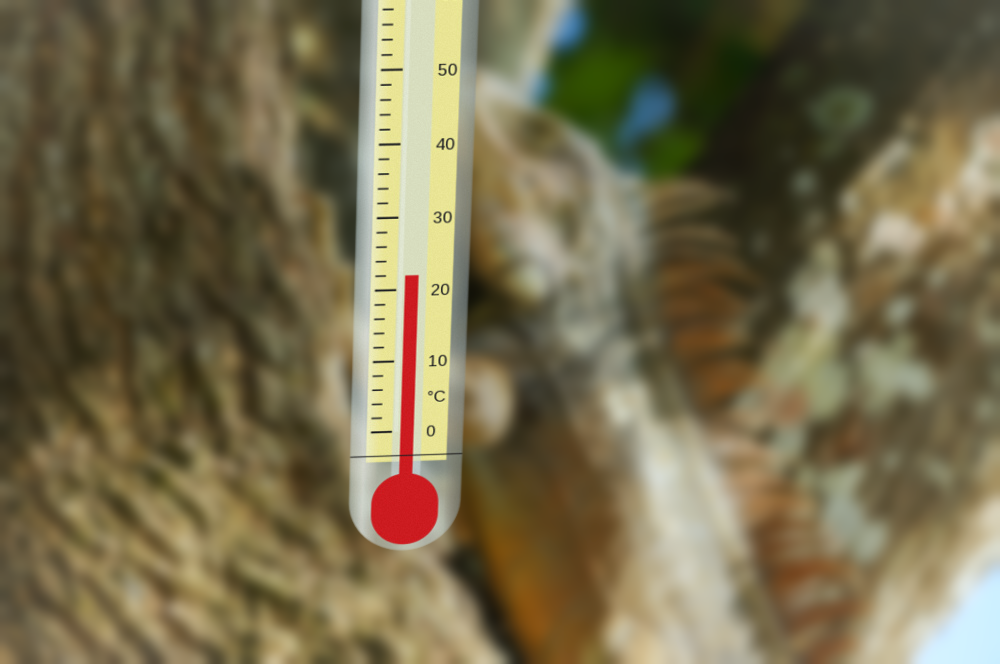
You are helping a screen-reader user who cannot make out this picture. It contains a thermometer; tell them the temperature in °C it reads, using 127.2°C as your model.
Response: 22°C
